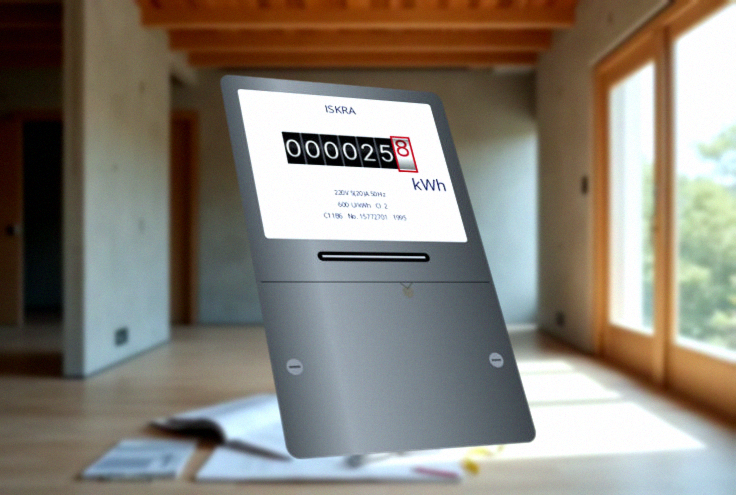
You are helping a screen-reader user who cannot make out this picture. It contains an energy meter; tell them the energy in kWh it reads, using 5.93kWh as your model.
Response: 25.8kWh
